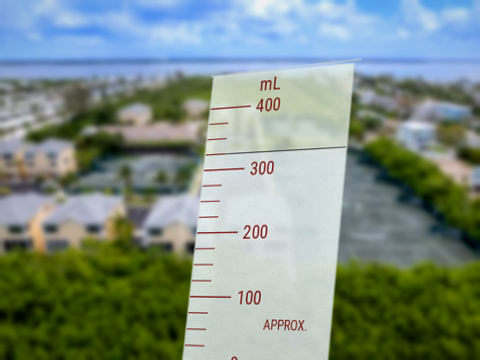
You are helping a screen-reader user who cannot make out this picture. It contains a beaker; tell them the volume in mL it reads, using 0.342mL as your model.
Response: 325mL
